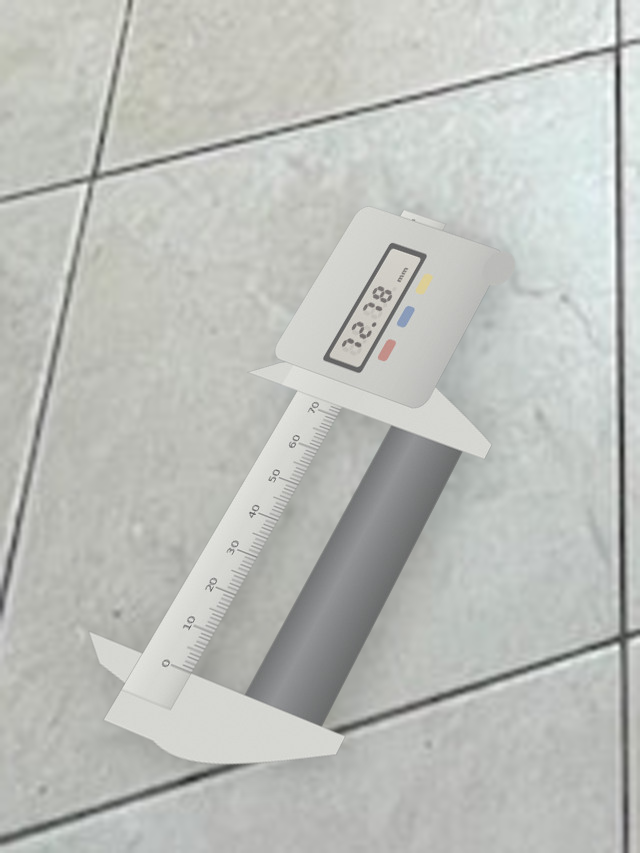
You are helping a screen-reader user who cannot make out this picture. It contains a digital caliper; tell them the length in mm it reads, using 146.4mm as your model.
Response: 72.78mm
